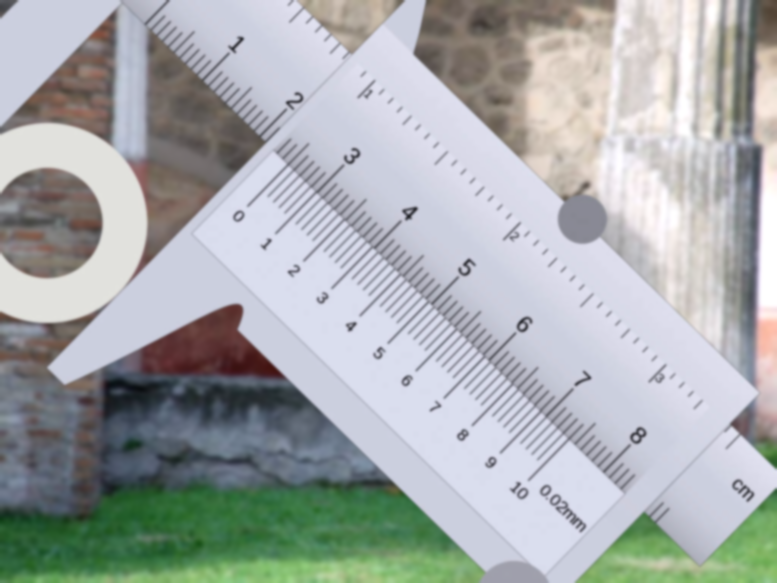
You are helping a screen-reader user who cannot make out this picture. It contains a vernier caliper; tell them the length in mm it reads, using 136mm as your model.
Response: 25.0mm
